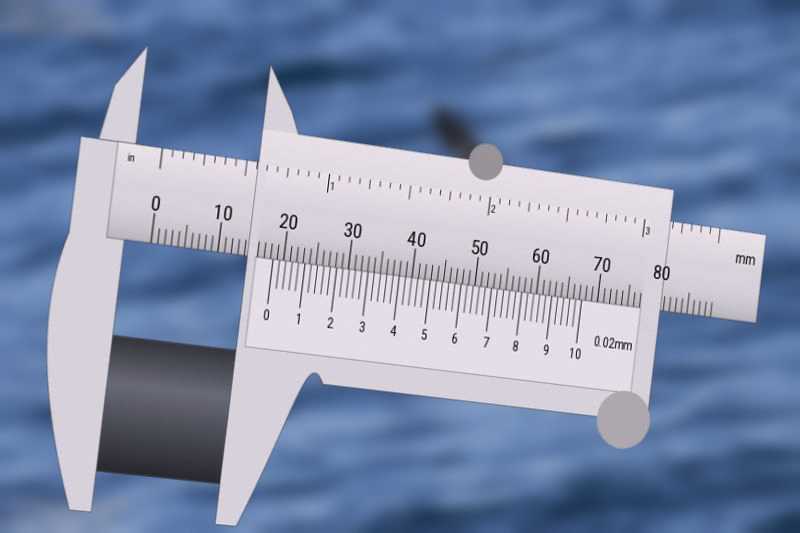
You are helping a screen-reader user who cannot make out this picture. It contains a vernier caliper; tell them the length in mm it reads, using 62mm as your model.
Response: 18.4mm
